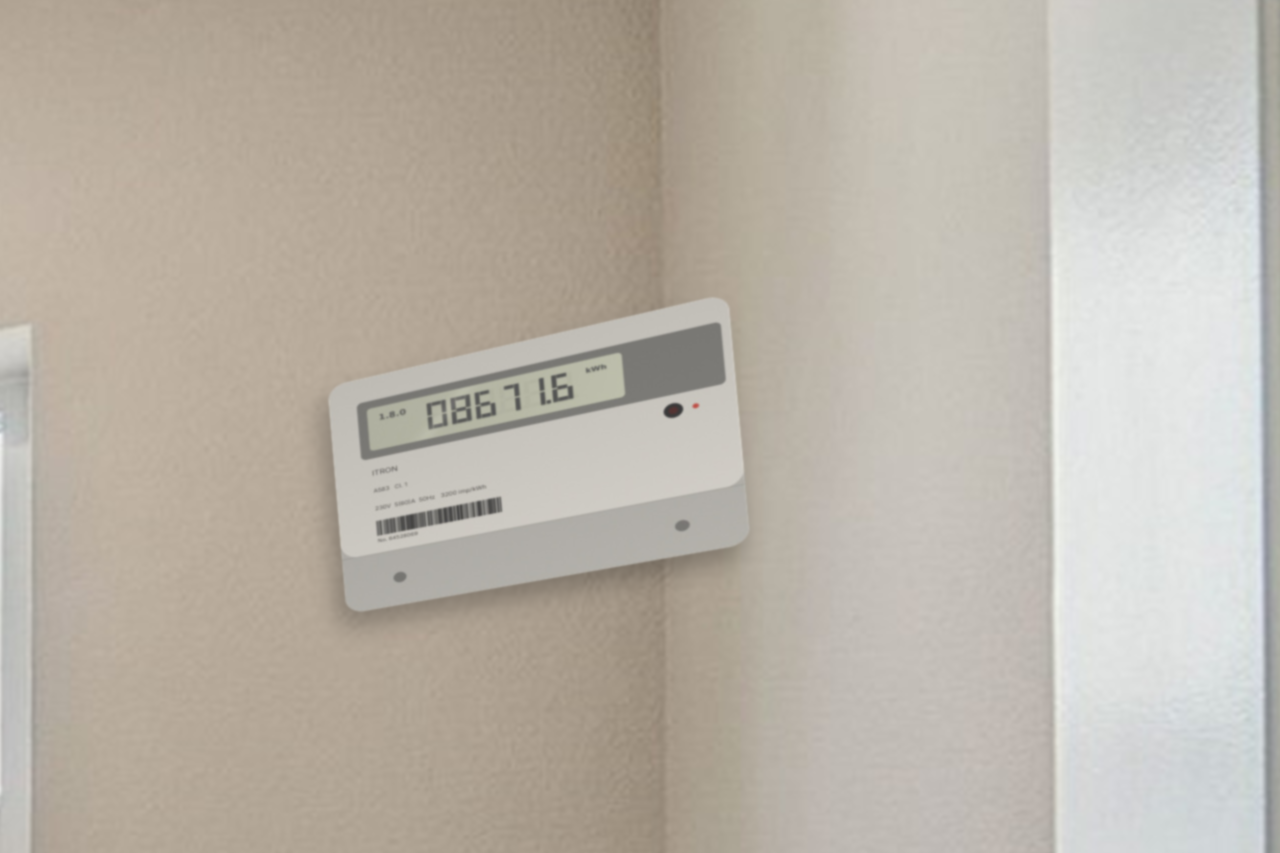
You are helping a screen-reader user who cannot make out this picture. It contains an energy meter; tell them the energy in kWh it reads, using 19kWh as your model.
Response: 8671.6kWh
